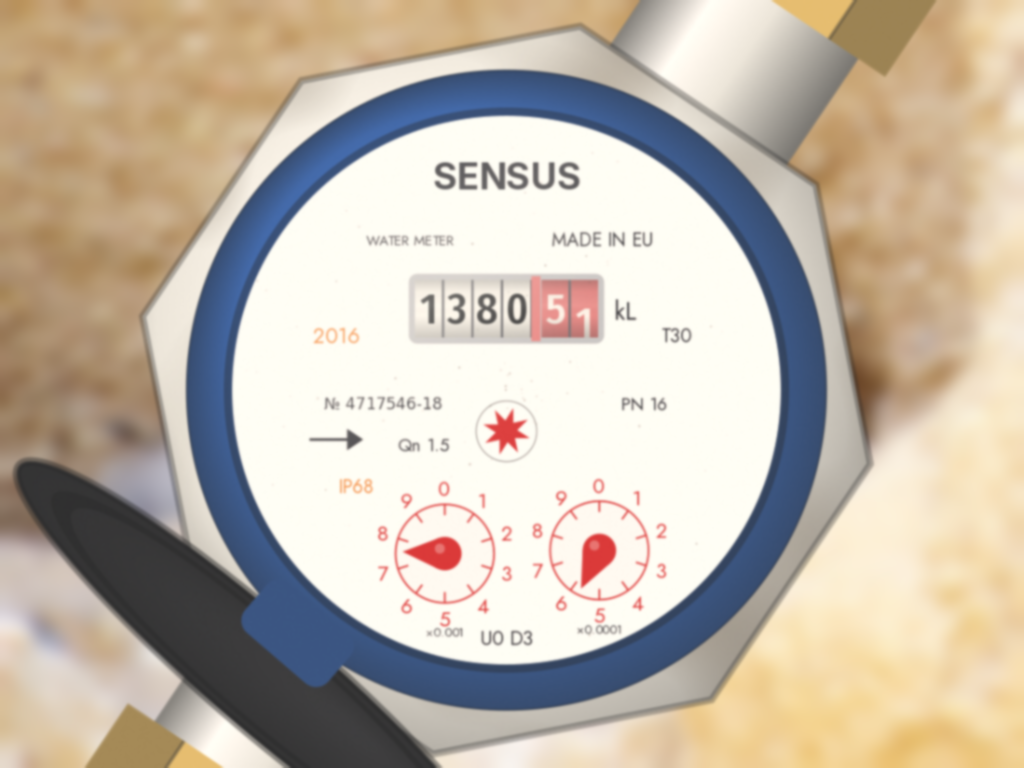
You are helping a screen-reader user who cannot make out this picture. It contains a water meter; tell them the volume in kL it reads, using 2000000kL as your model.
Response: 1380.5075kL
